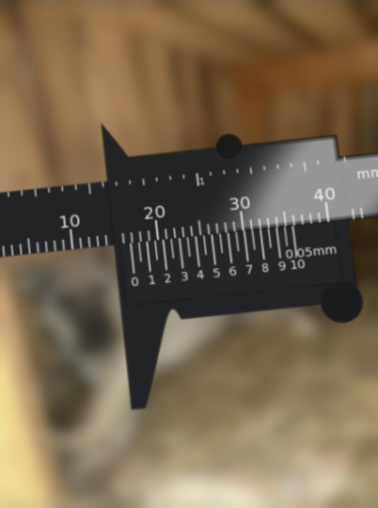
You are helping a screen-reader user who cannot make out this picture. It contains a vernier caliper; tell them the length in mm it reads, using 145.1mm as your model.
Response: 16.8mm
